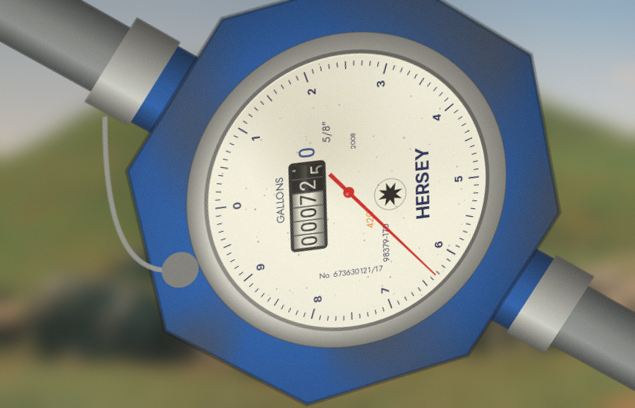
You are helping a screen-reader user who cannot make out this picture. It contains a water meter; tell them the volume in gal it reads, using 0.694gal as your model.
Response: 7246.3gal
